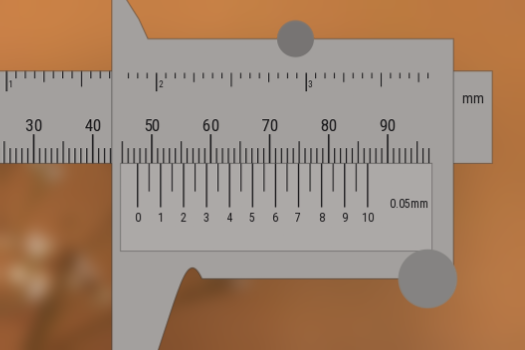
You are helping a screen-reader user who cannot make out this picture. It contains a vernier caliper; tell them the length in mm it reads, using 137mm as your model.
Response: 47.6mm
